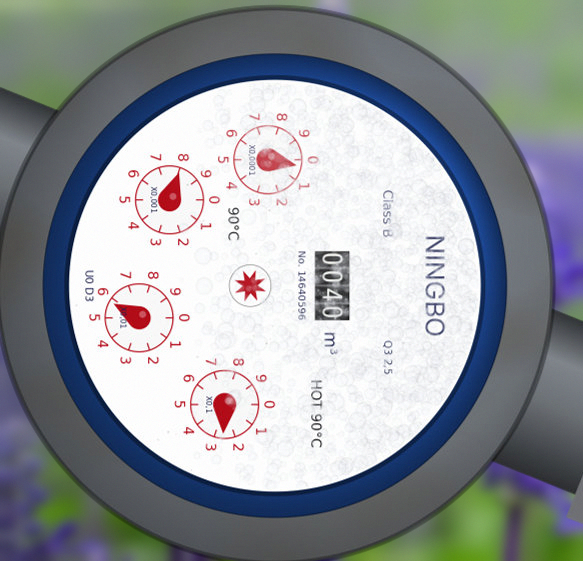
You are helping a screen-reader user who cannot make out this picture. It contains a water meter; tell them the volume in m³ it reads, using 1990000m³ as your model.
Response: 40.2580m³
